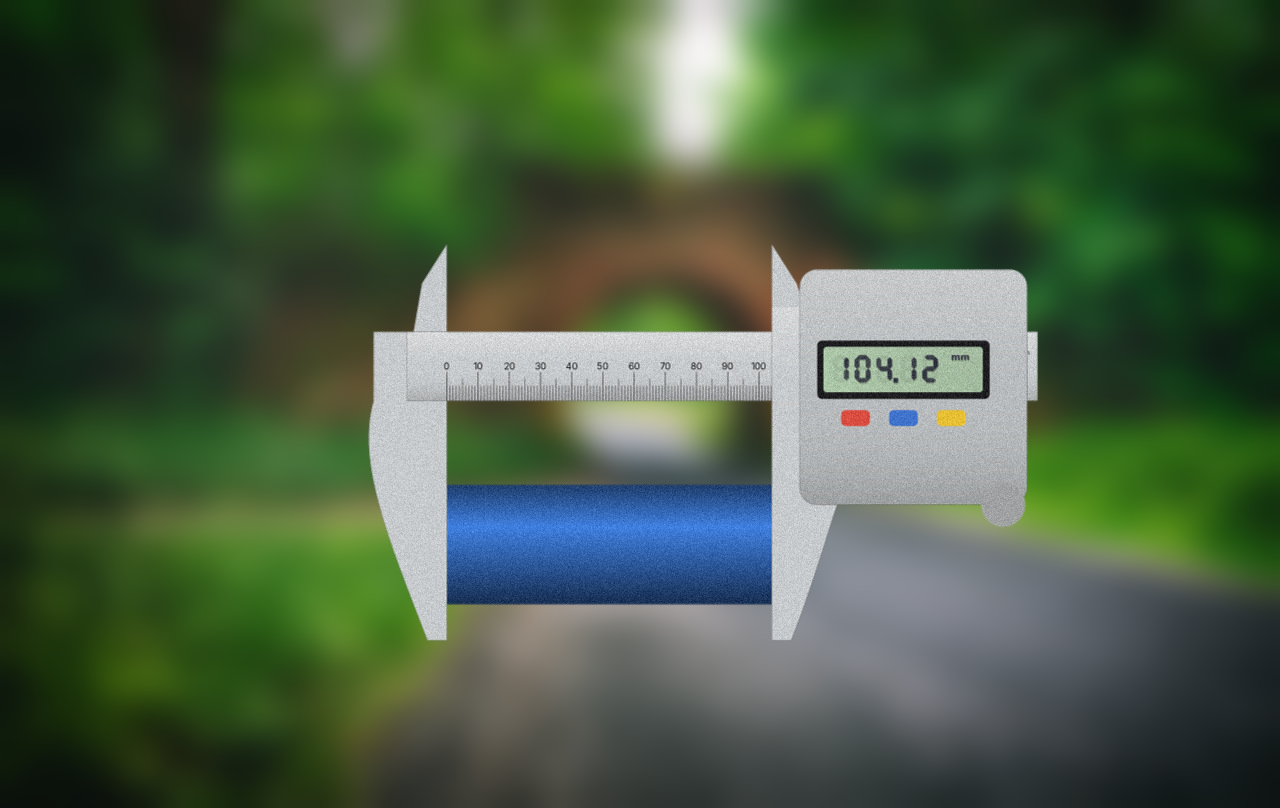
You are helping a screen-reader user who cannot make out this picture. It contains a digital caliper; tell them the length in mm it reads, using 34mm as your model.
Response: 104.12mm
